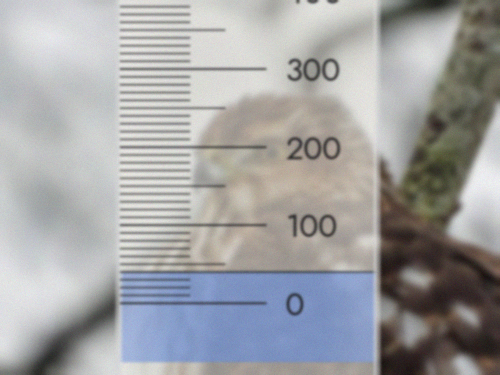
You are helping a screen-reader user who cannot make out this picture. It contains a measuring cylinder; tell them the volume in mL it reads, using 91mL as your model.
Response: 40mL
